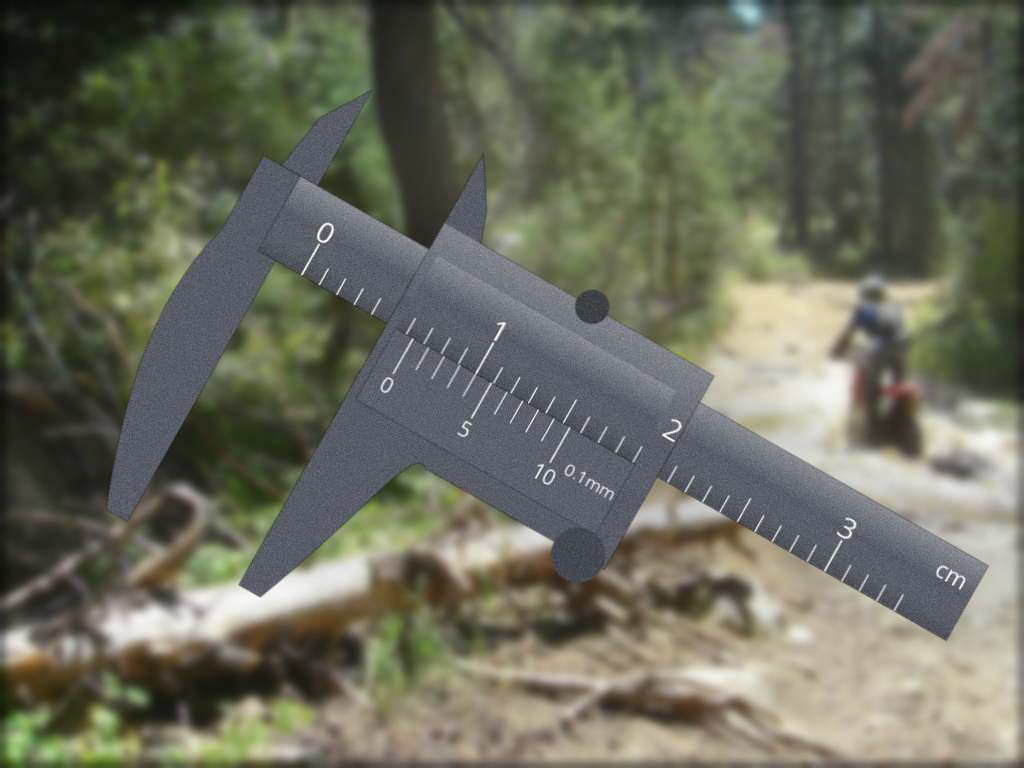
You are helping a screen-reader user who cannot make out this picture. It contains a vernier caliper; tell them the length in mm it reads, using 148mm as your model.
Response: 6.4mm
